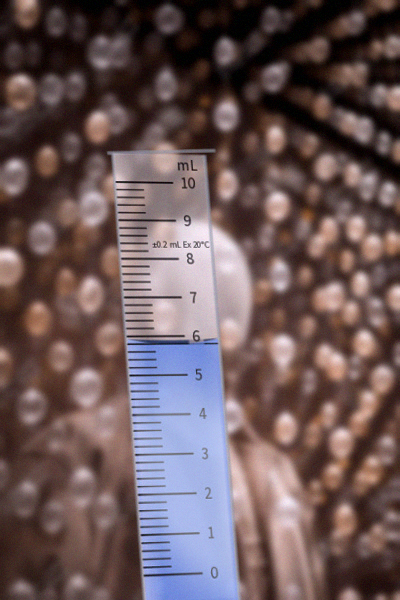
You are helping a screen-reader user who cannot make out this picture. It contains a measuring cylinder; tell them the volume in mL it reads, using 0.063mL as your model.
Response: 5.8mL
